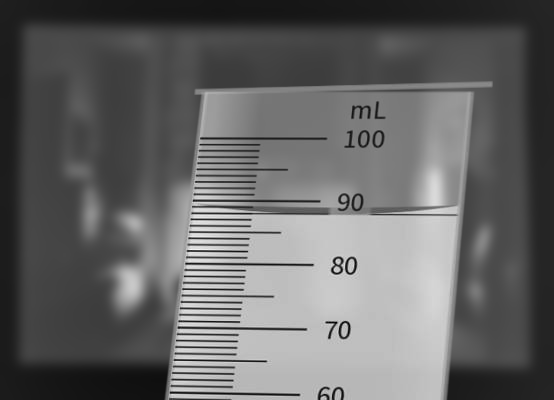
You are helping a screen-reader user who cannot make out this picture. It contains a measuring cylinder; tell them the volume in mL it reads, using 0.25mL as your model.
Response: 88mL
